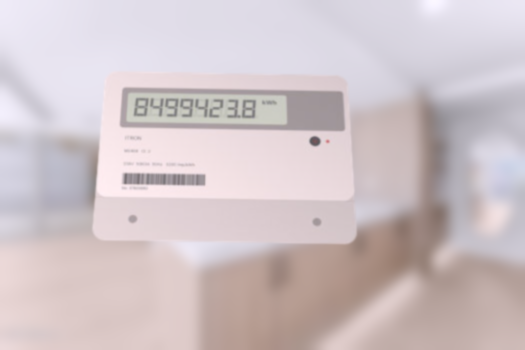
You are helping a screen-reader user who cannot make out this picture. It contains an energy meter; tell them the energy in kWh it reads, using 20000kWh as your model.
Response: 8499423.8kWh
